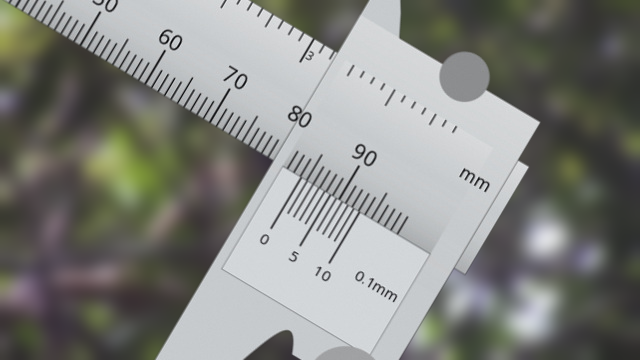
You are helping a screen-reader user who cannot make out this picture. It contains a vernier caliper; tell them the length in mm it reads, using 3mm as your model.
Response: 84.2mm
